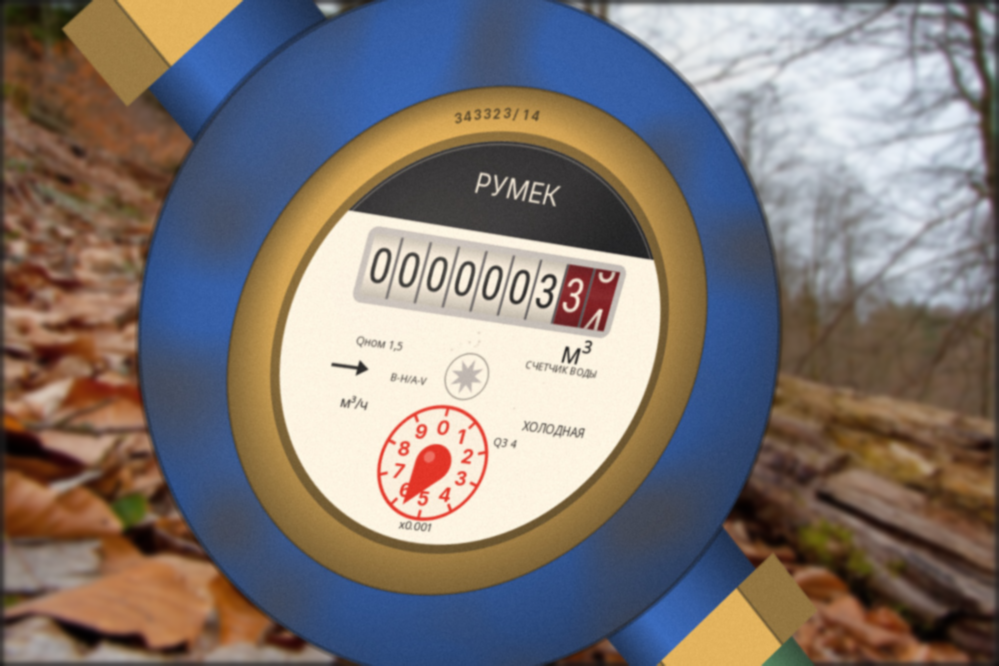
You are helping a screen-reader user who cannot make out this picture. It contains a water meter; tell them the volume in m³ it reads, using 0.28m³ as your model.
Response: 3.335m³
